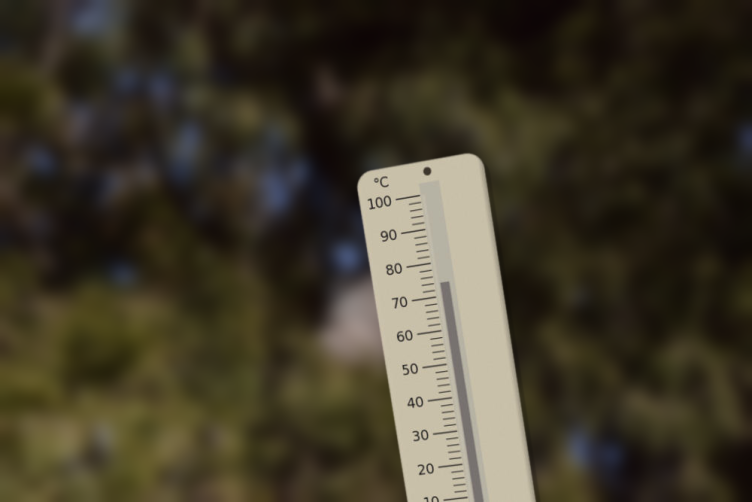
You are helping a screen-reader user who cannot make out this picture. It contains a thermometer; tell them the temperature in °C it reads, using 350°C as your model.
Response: 74°C
